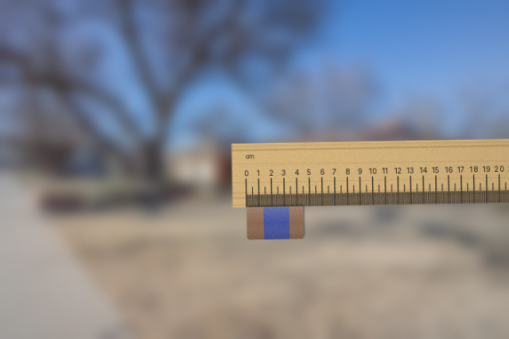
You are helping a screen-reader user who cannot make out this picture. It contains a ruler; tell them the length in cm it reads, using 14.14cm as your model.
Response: 4.5cm
